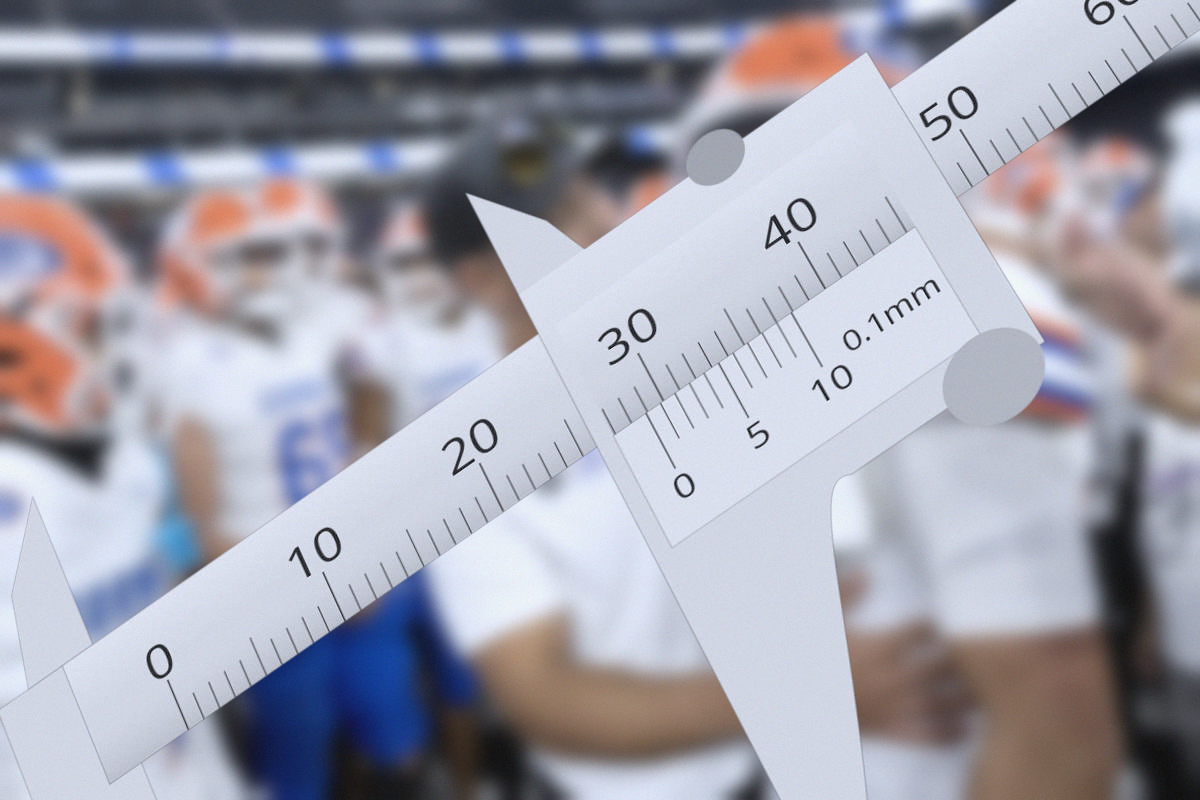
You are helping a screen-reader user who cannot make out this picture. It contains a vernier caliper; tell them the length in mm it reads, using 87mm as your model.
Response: 28.9mm
